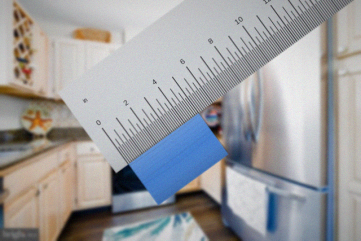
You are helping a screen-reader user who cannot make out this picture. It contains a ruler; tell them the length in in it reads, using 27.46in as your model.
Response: 5in
